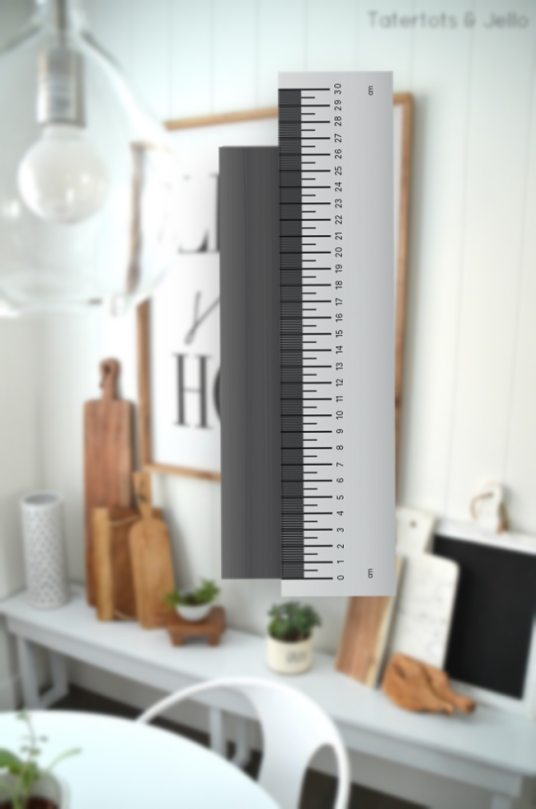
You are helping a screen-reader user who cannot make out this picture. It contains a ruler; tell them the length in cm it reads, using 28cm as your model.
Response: 26.5cm
